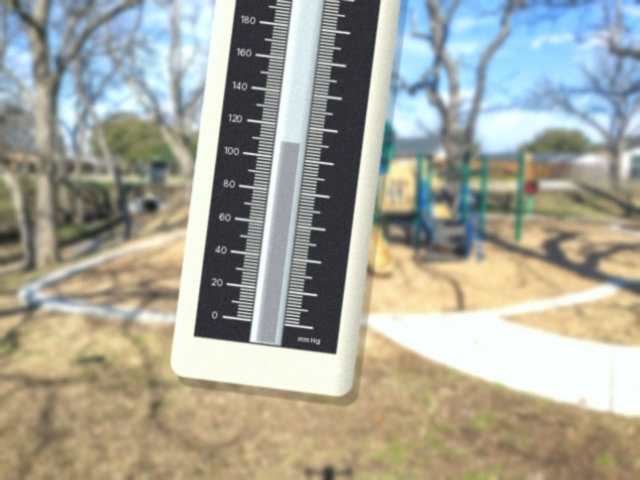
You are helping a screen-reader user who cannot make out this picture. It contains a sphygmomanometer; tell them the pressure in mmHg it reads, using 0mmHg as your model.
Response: 110mmHg
